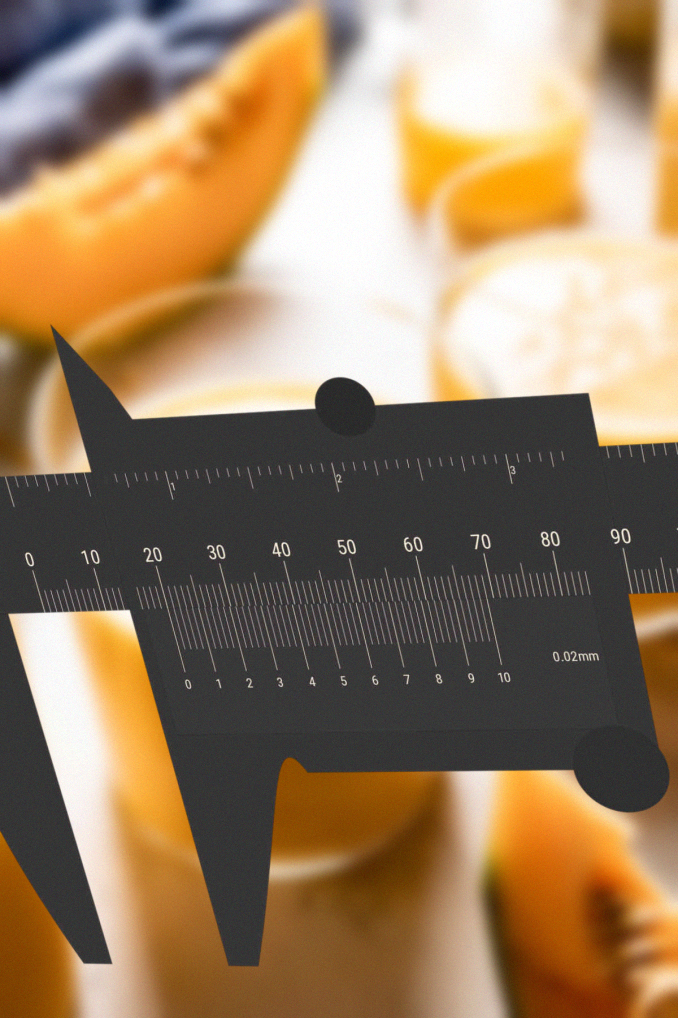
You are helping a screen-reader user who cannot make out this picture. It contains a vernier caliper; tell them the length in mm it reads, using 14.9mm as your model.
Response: 20.0mm
